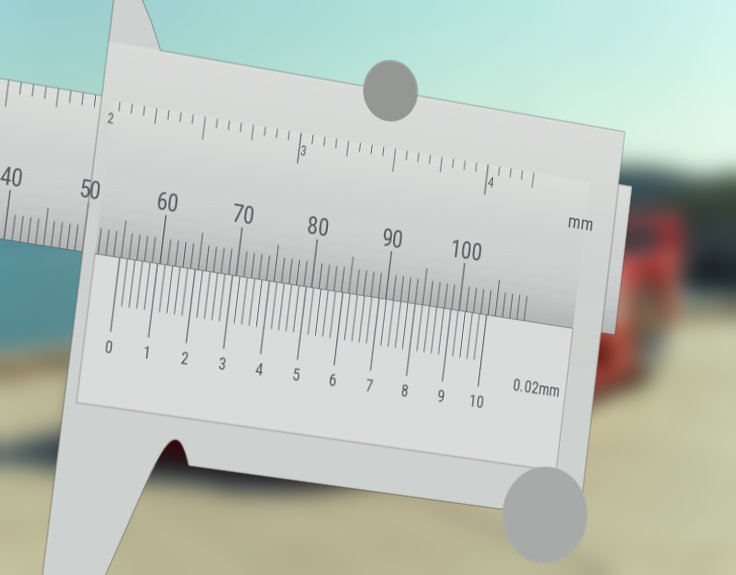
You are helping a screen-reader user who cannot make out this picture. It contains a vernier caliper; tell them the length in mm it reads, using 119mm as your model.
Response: 54.8mm
